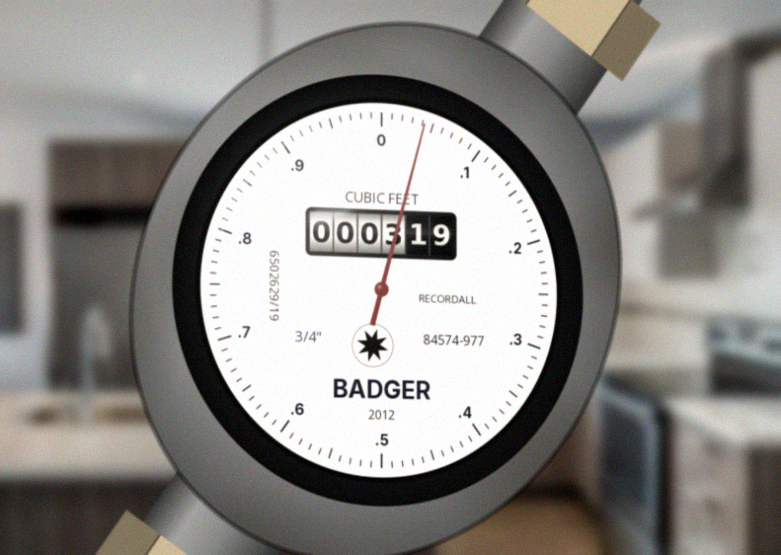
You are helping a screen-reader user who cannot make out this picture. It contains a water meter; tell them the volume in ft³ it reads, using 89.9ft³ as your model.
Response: 319.04ft³
